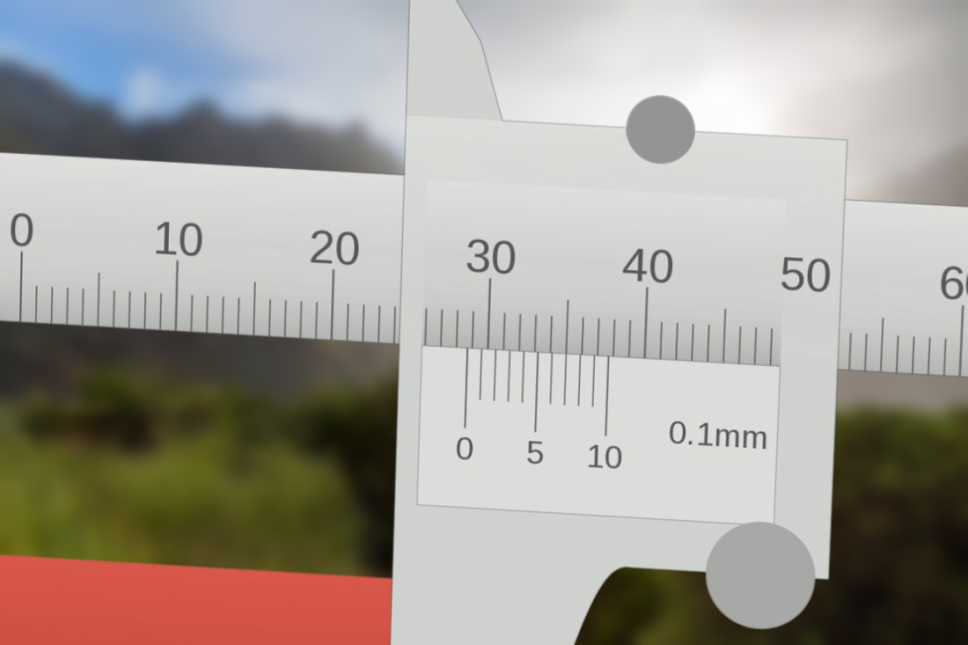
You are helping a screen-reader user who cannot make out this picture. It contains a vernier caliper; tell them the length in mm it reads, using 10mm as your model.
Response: 28.7mm
